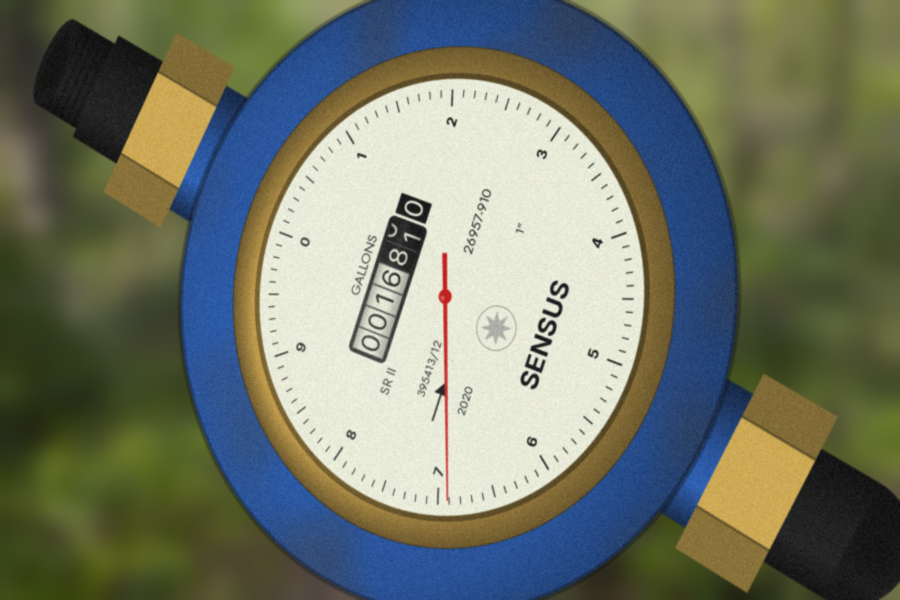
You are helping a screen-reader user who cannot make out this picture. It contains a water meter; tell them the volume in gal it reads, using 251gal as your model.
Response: 16806.9gal
